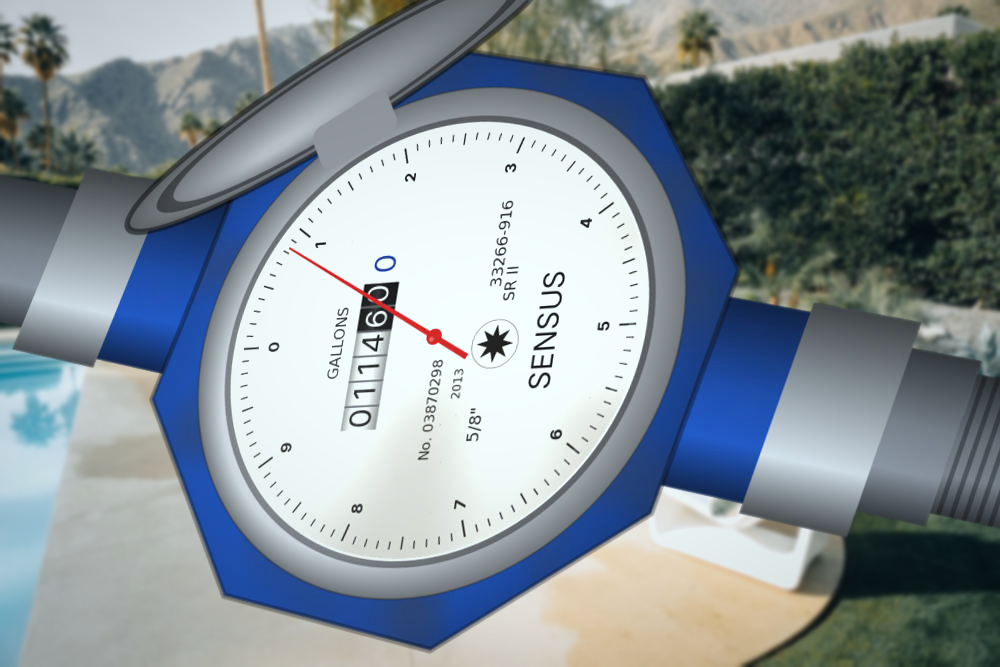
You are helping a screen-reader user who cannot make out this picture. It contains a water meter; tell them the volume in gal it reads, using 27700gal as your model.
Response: 114600.8gal
